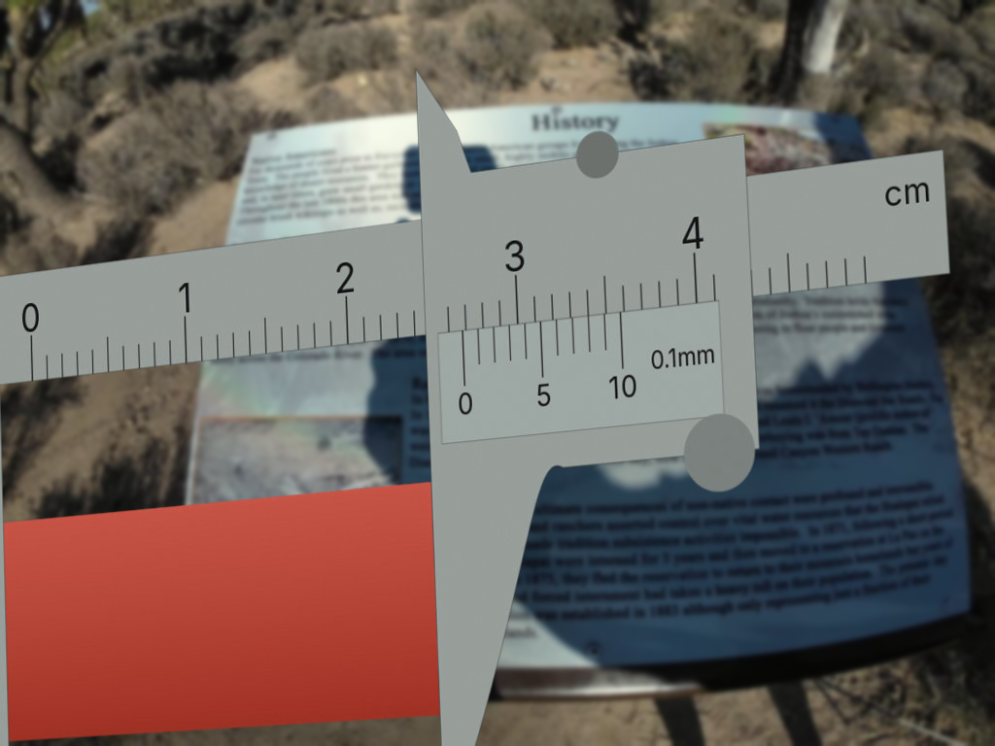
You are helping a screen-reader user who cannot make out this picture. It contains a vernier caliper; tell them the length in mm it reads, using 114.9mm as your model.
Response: 26.8mm
